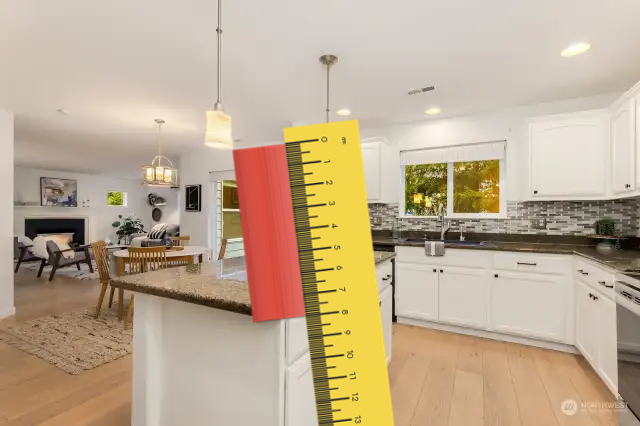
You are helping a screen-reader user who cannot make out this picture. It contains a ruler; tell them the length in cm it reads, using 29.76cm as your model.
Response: 8cm
